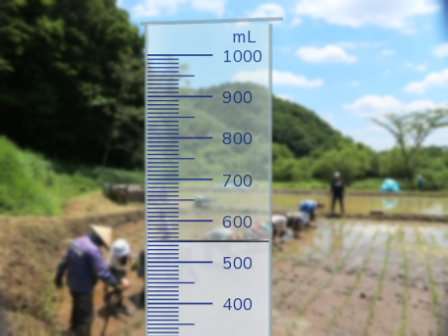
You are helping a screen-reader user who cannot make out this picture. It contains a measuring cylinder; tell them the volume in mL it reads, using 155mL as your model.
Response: 550mL
